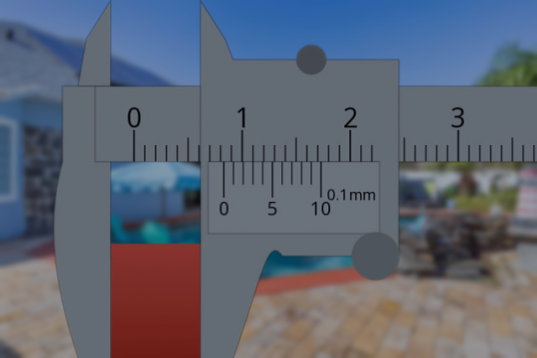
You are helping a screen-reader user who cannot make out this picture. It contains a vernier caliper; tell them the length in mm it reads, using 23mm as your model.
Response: 8.3mm
